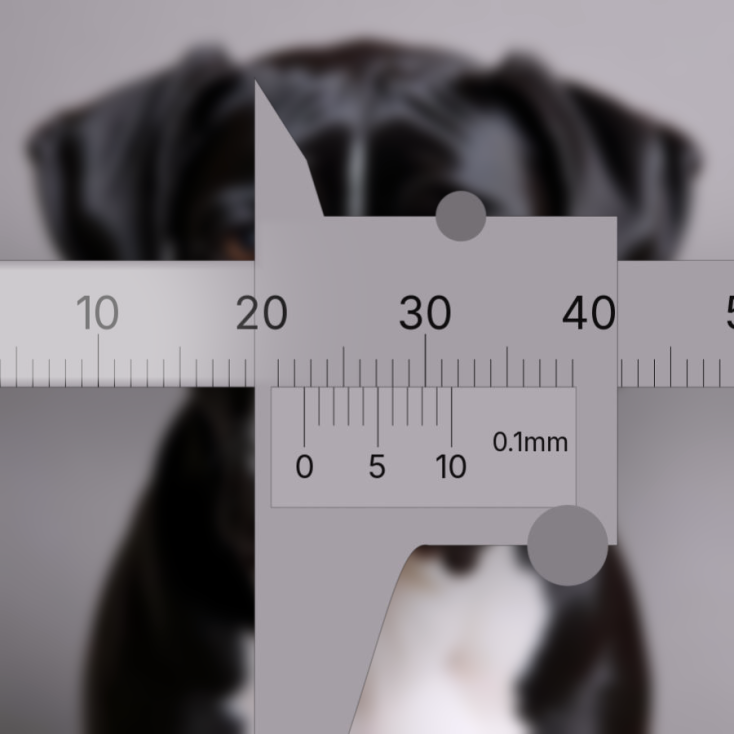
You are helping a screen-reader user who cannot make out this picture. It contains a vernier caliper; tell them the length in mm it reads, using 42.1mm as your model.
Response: 22.6mm
